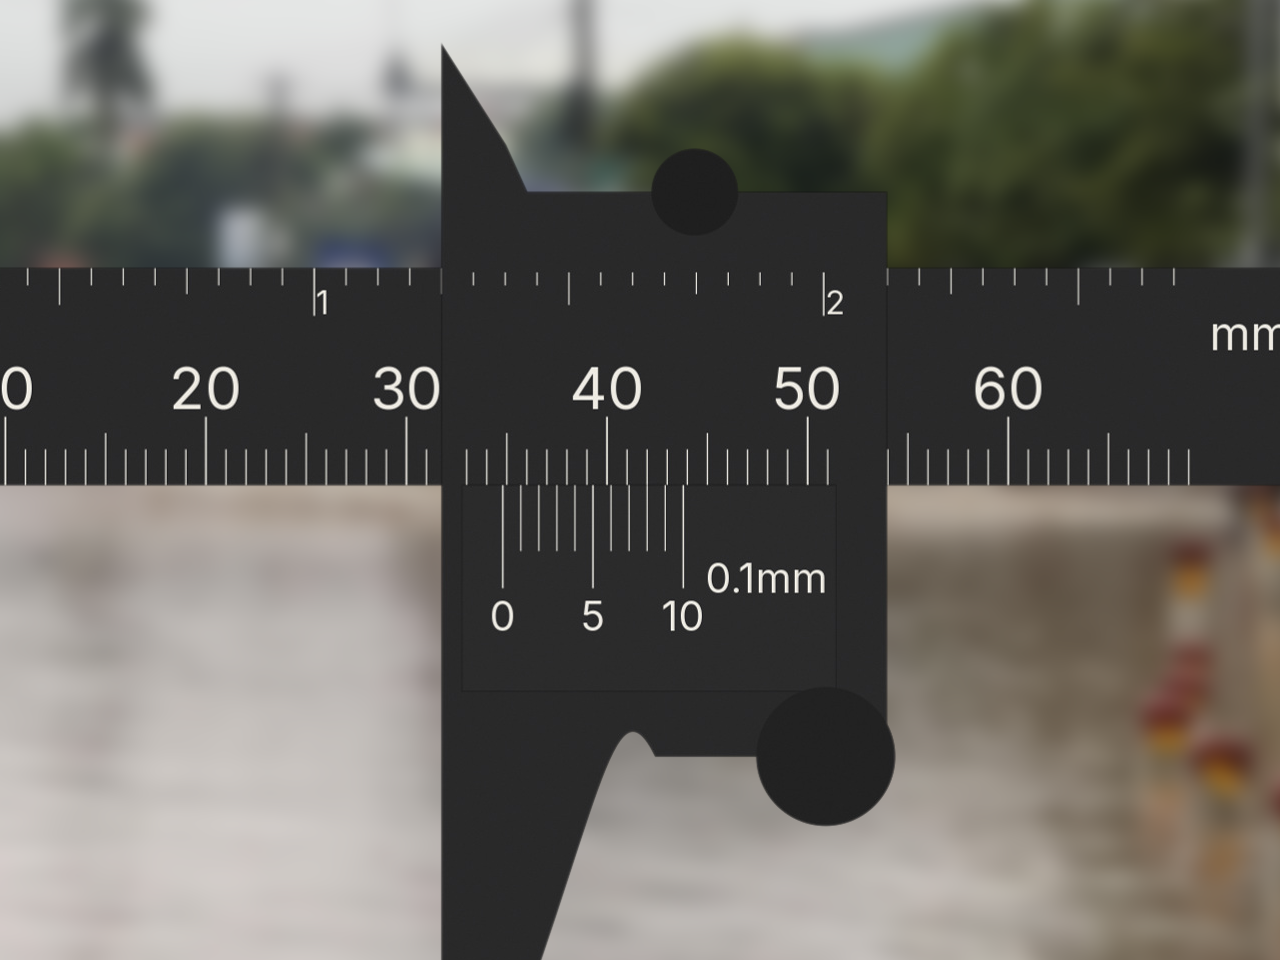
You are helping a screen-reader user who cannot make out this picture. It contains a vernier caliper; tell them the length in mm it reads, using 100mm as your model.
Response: 34.8mm
